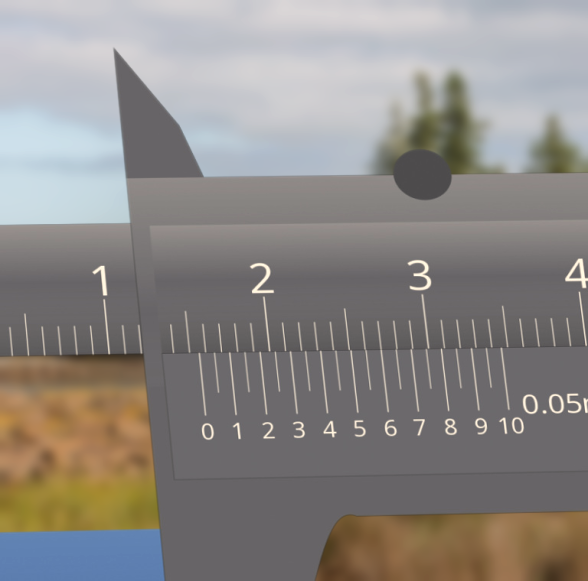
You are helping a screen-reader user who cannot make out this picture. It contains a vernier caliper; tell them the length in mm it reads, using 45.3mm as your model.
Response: 15.6mm
